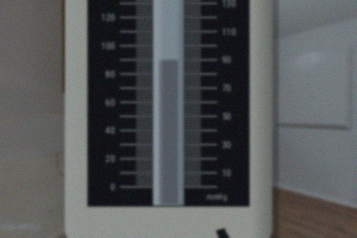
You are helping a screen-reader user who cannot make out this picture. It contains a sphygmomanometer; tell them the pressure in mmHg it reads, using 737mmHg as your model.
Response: 90mmHg
